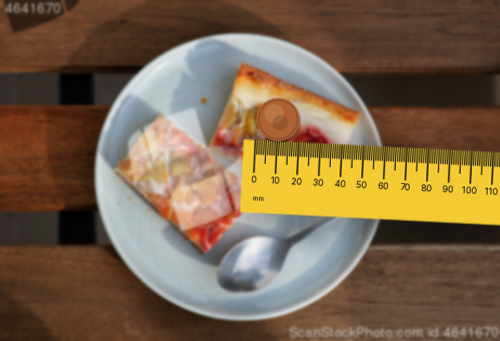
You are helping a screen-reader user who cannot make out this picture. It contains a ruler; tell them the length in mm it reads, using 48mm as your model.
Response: 20mm
